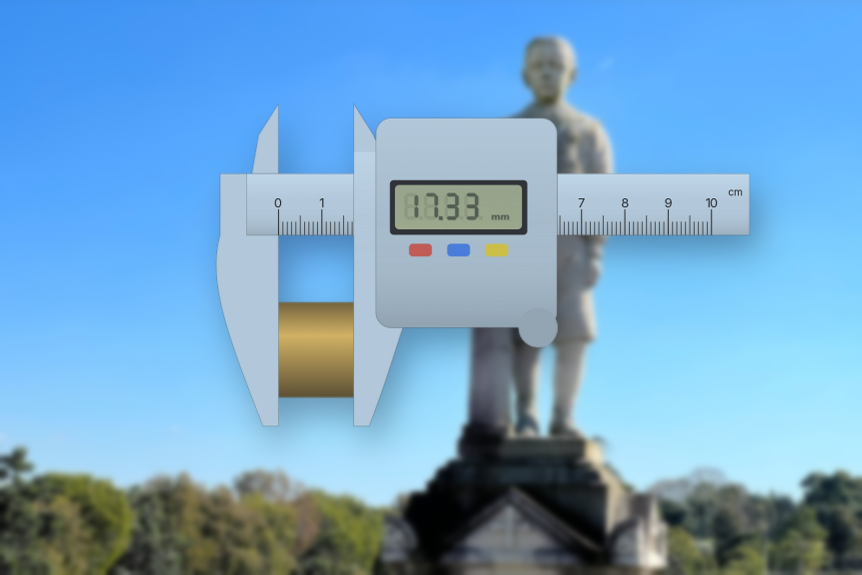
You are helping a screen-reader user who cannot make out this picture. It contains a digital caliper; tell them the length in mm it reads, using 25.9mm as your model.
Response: 17.33mm
